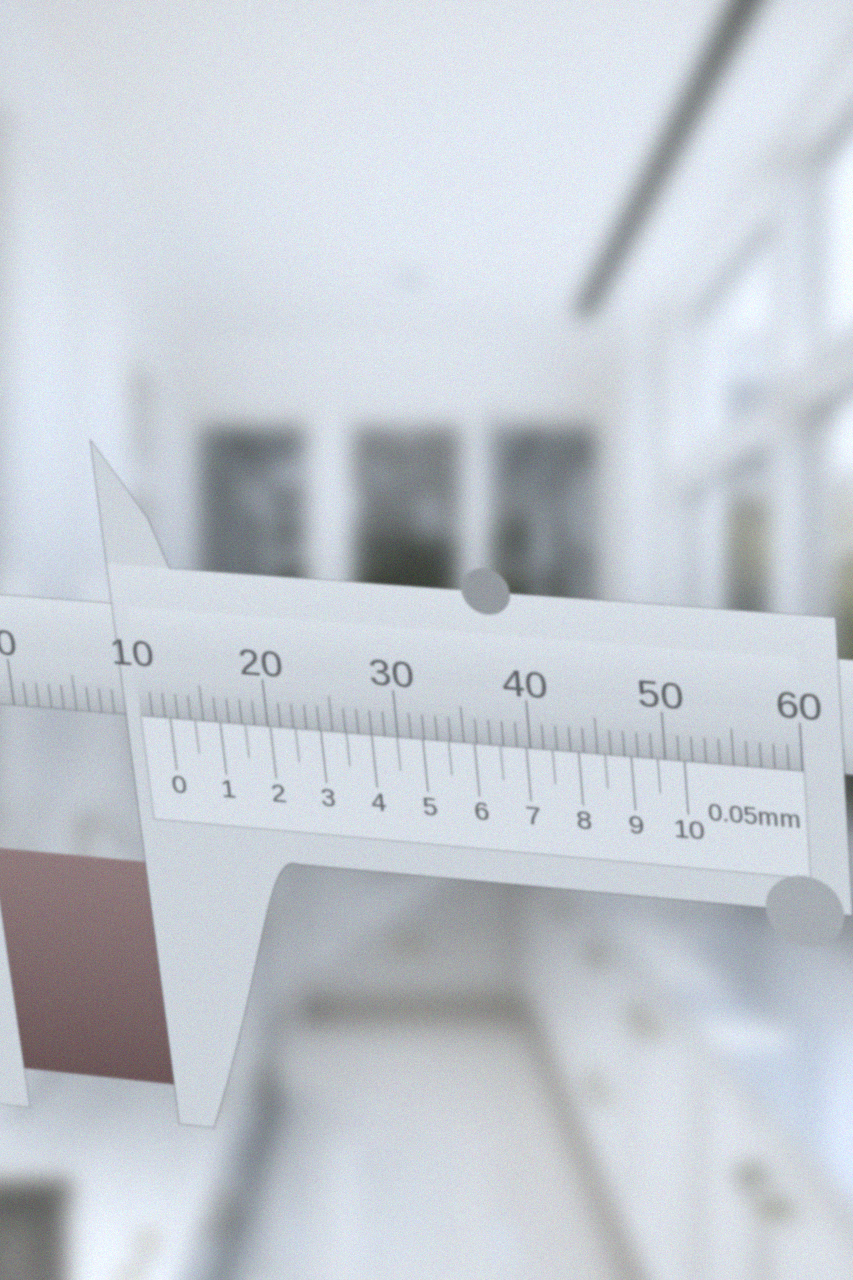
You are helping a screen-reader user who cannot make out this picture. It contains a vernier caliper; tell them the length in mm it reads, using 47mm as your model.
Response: 12.4mm
